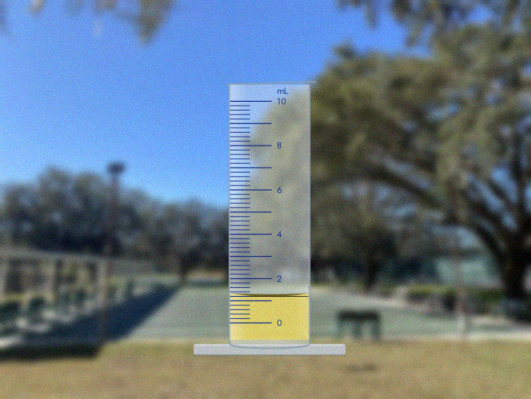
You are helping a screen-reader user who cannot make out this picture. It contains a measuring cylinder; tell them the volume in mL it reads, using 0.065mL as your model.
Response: 1.2mL
